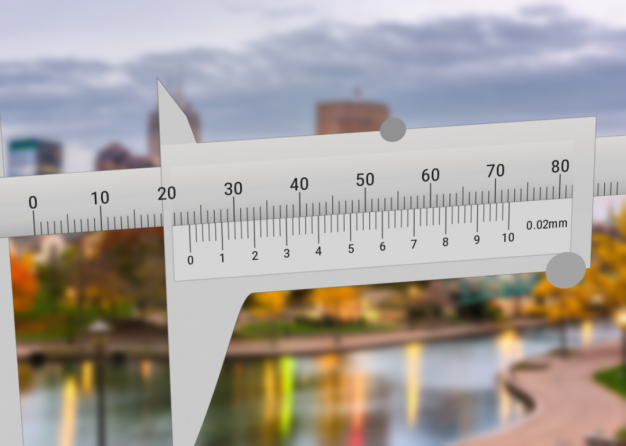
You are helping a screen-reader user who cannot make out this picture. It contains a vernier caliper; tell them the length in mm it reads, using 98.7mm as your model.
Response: 23.2mm
